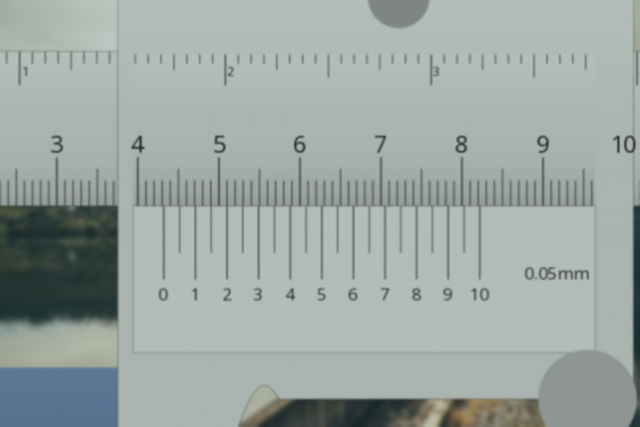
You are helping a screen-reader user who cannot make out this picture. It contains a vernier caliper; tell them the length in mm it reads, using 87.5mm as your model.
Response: 43.2mm
